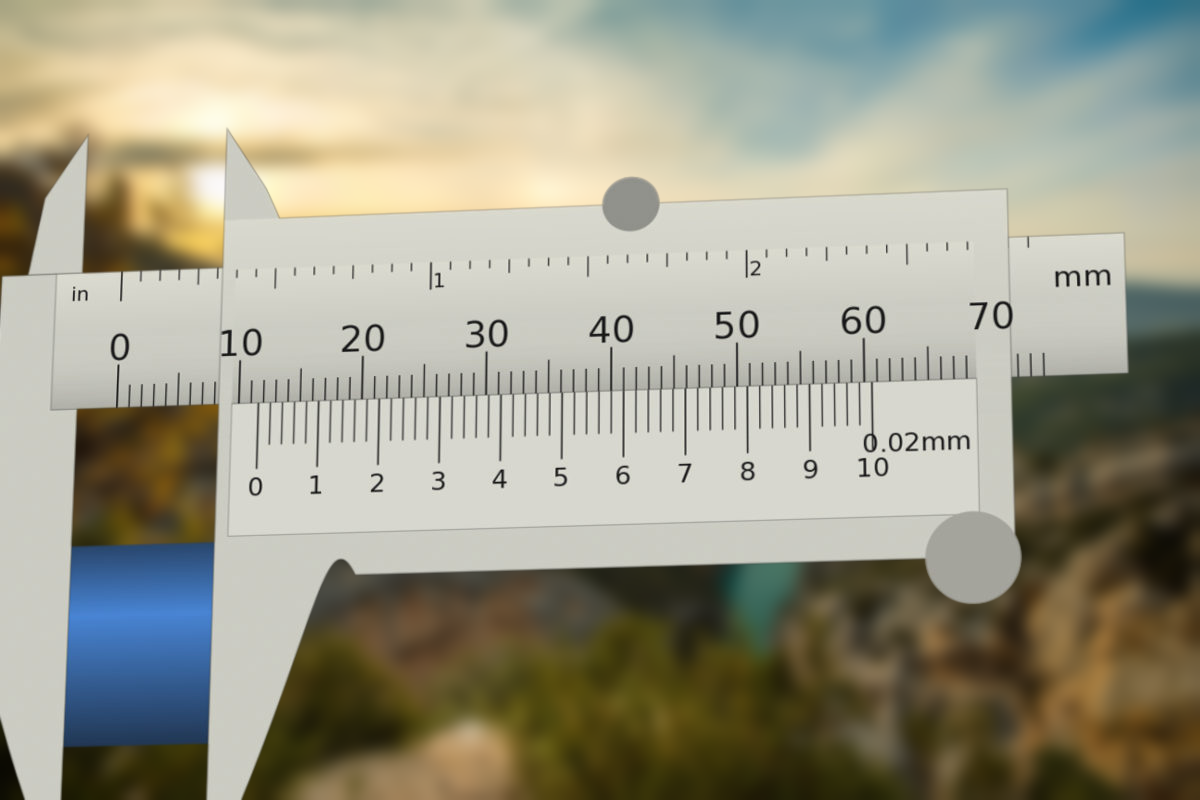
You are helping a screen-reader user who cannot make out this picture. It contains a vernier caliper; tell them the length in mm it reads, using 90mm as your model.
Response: 11.6mm
